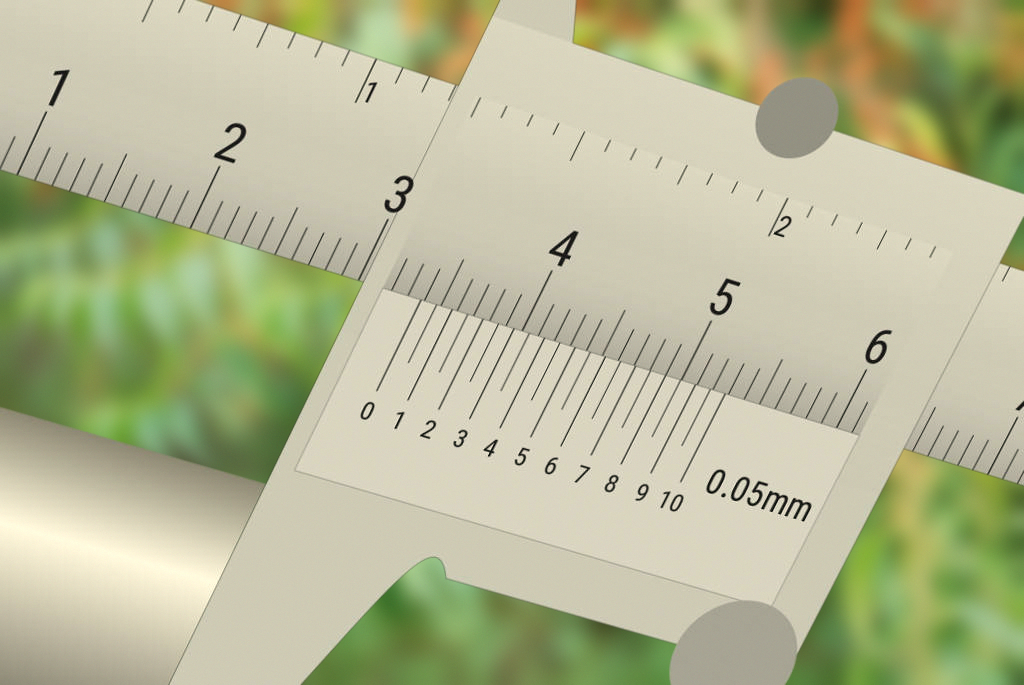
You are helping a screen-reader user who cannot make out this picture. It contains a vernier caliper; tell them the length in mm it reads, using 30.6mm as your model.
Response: 33.8mm
